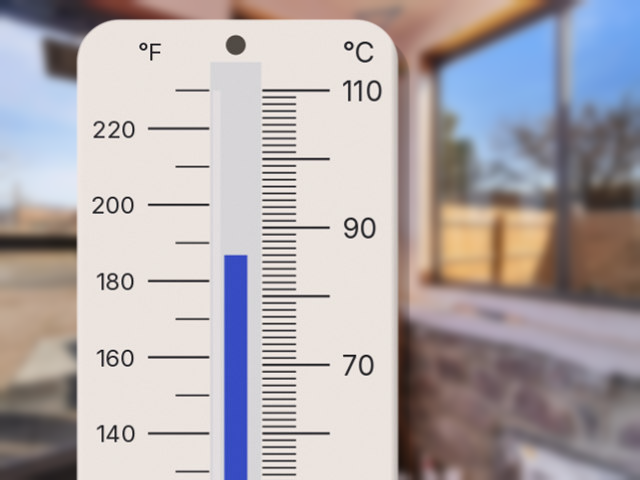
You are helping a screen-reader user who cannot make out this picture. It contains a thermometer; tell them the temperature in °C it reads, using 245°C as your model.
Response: 86°C
